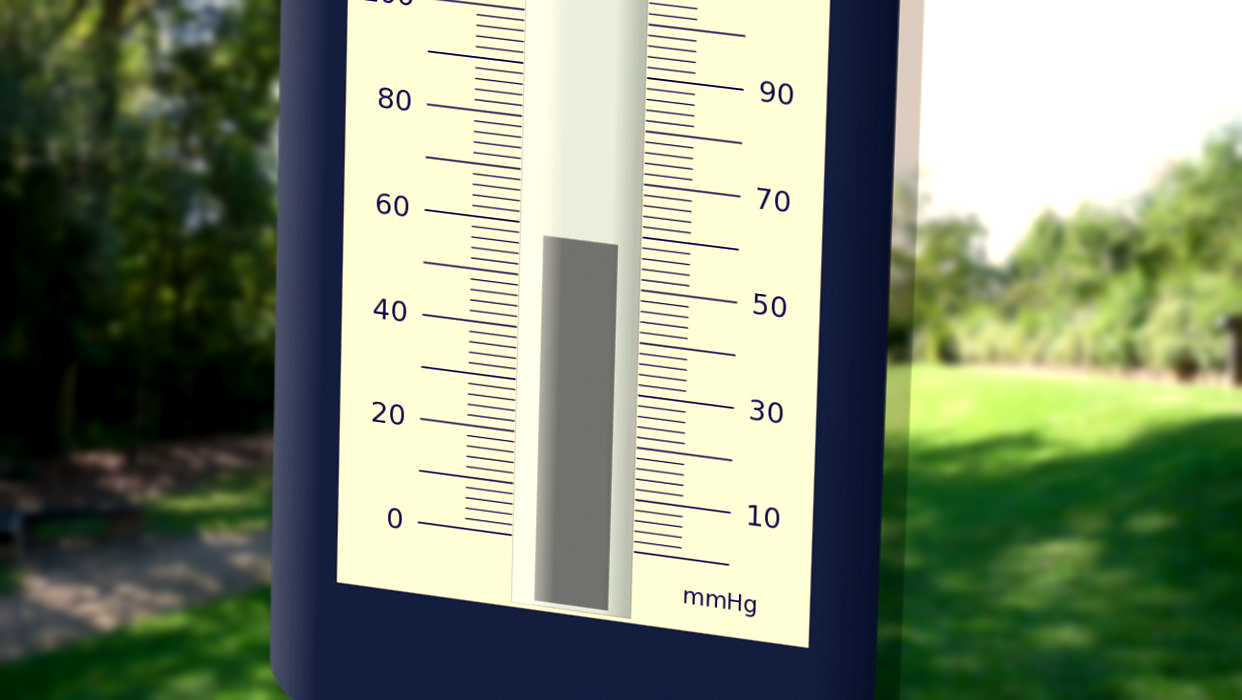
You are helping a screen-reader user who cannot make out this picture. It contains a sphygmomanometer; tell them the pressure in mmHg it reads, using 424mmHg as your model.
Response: 58mmHg
